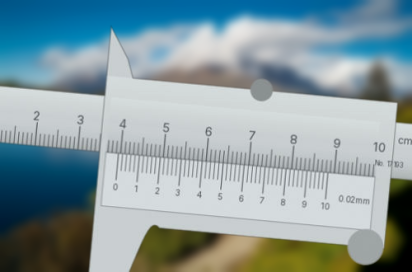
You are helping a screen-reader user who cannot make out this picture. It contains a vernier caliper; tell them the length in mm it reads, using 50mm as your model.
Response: 39.5mm
